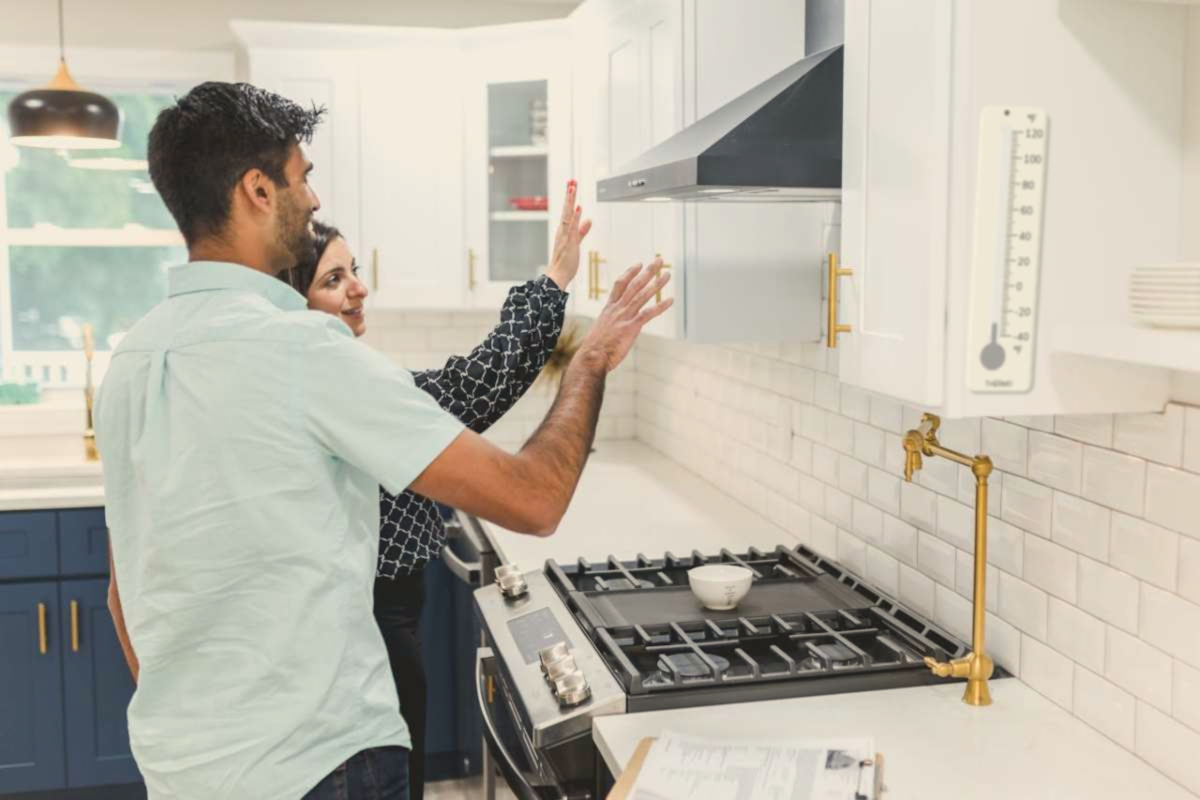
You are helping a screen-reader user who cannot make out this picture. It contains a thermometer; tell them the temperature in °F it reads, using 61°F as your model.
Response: -30°F
